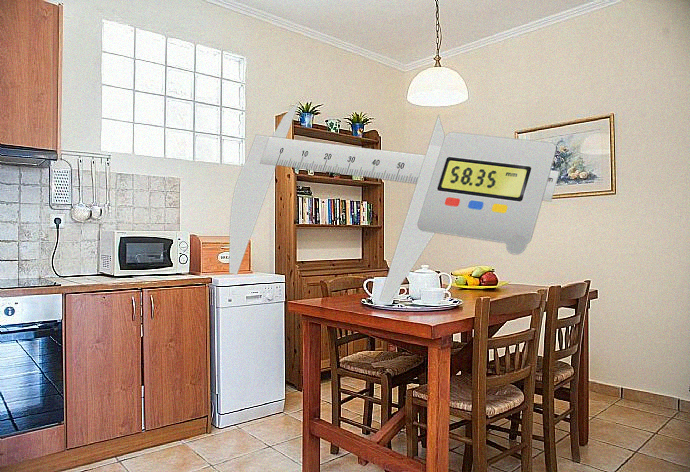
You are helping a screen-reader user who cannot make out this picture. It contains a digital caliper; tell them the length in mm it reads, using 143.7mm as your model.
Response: 58.35mm
